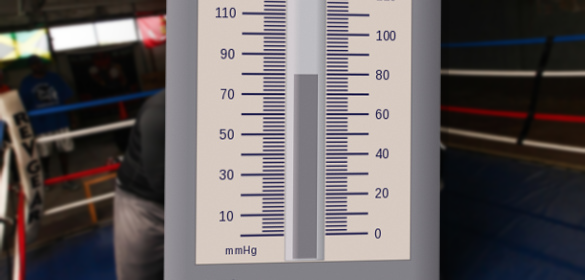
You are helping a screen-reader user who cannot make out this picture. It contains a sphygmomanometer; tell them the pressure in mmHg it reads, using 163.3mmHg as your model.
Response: 80mmHg
